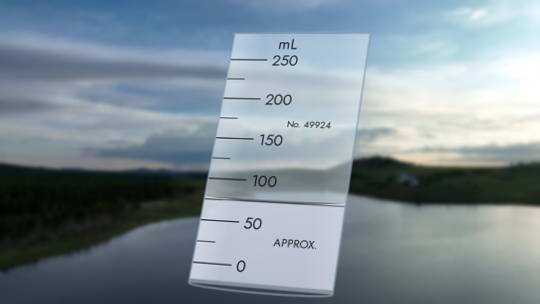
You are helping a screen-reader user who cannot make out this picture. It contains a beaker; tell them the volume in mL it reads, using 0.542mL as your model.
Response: 75mL
